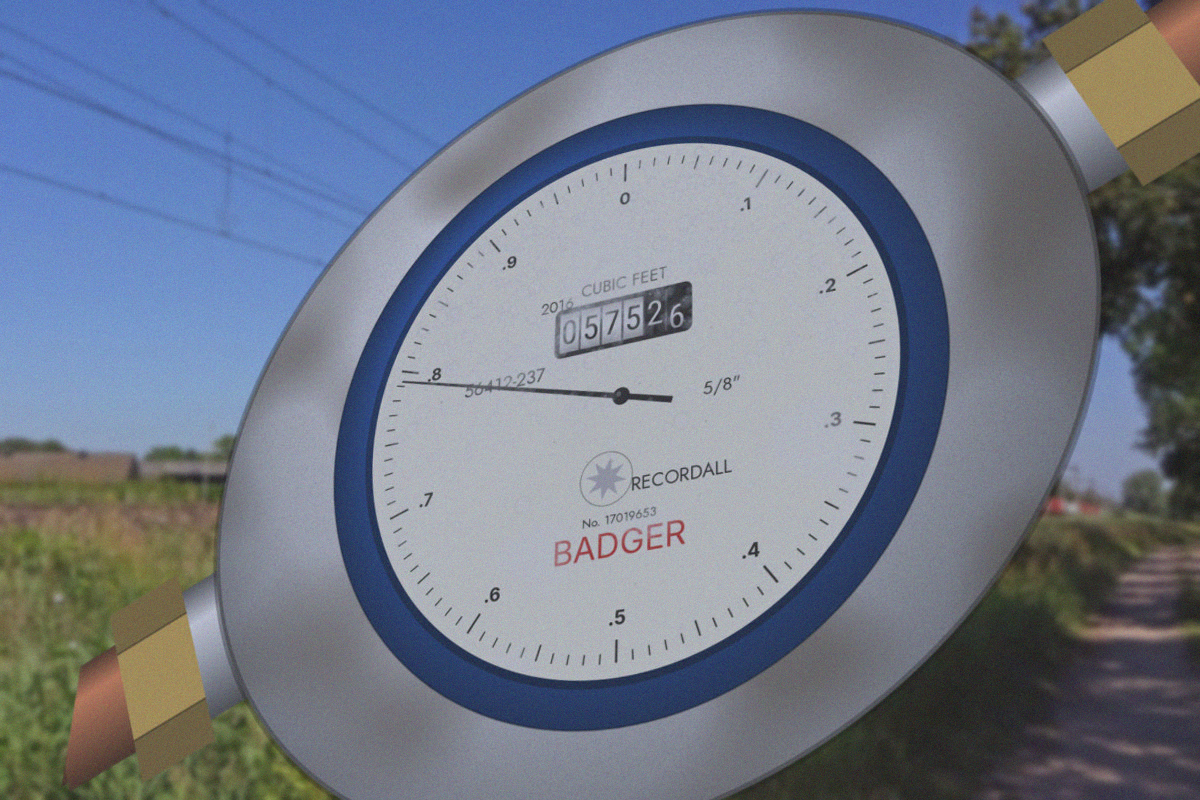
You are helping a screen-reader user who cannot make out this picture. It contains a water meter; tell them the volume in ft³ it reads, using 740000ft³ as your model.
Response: 57525.79ft³
